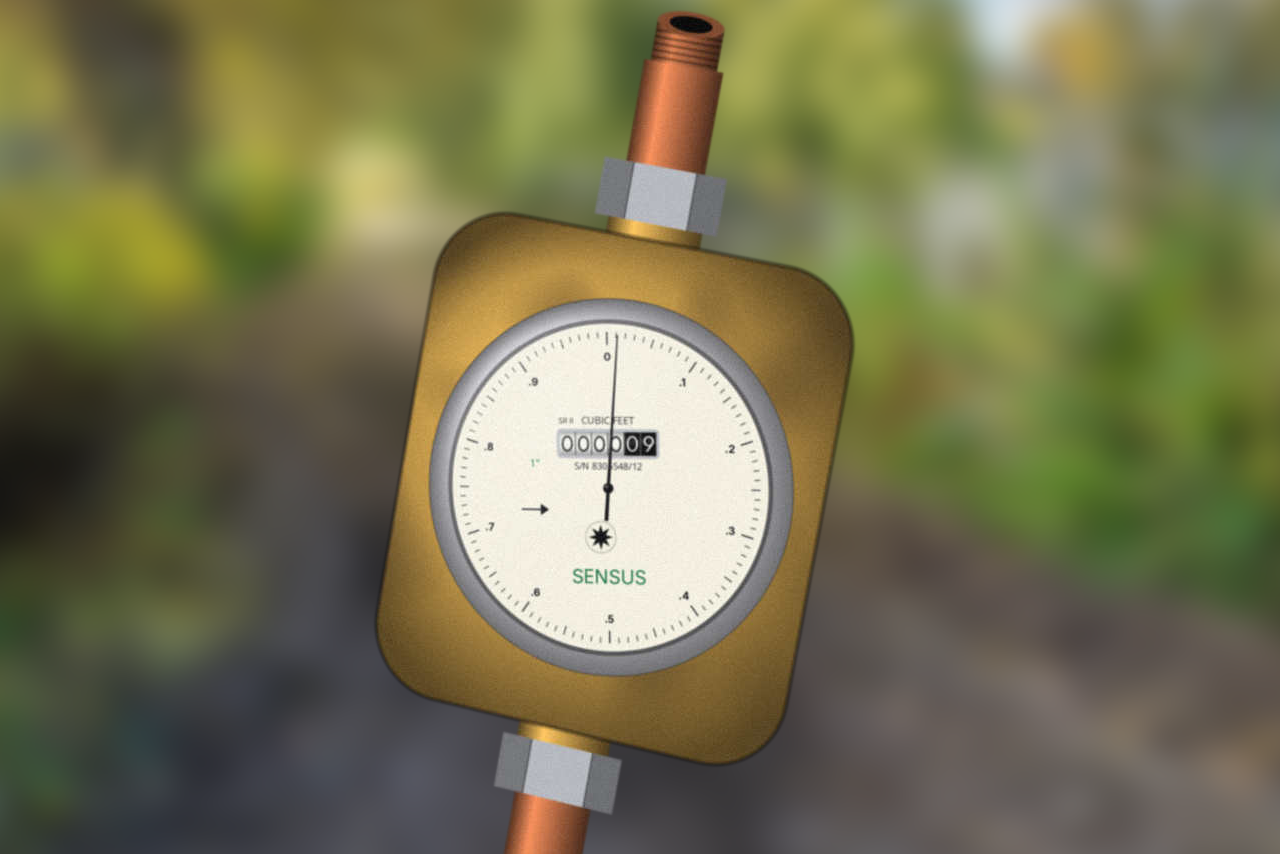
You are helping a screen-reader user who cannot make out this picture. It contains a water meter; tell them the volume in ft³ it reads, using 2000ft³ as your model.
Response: 9.01ft³
